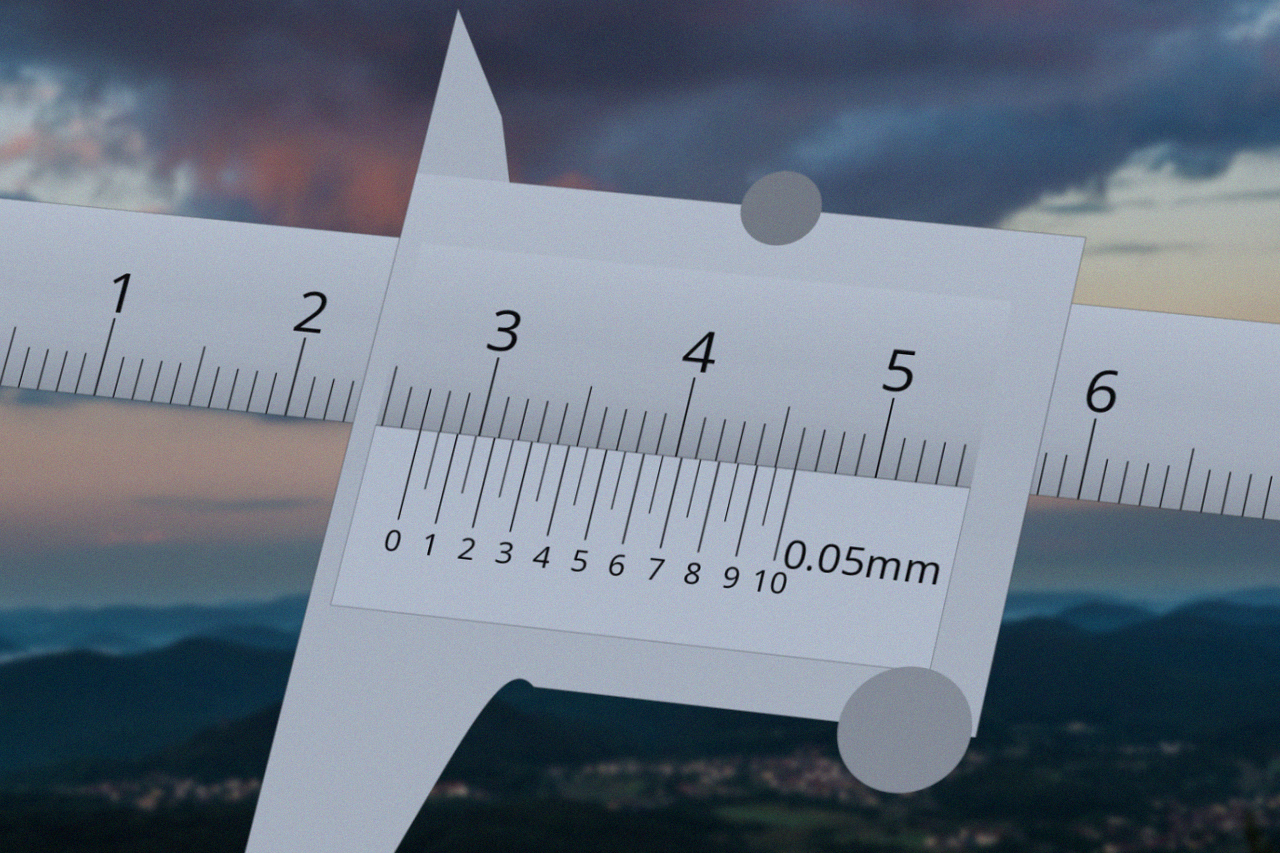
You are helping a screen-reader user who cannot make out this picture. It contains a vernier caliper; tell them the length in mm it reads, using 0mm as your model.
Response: 27.0mm
